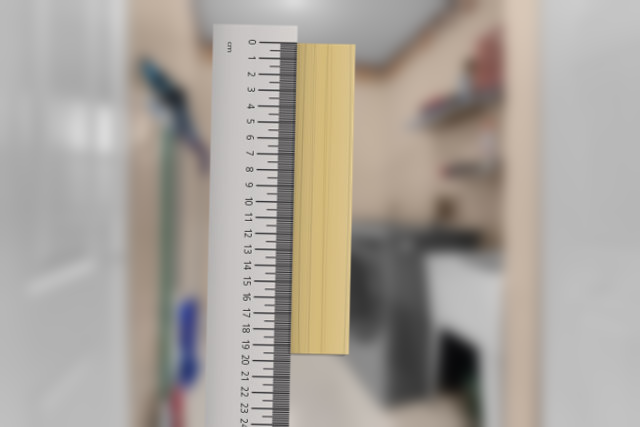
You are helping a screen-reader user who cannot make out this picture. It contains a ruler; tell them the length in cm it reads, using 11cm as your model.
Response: 19.5cm
